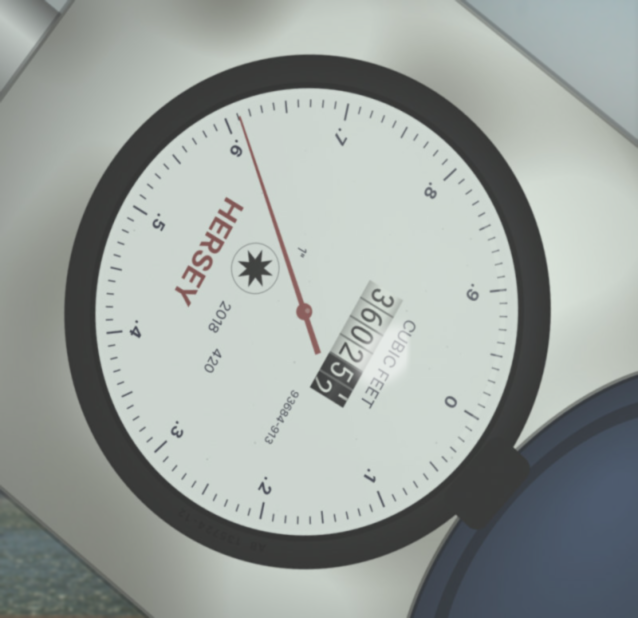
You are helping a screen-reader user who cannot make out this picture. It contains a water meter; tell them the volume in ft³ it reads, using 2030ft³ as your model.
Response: 360251.61ft³
